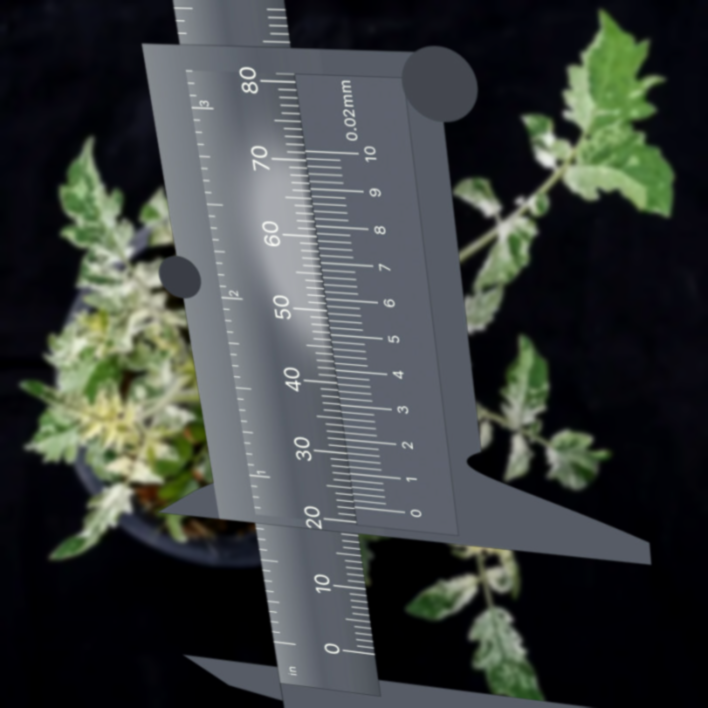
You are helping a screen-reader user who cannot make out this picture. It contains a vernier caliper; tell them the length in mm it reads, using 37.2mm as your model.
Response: 22.2mm
